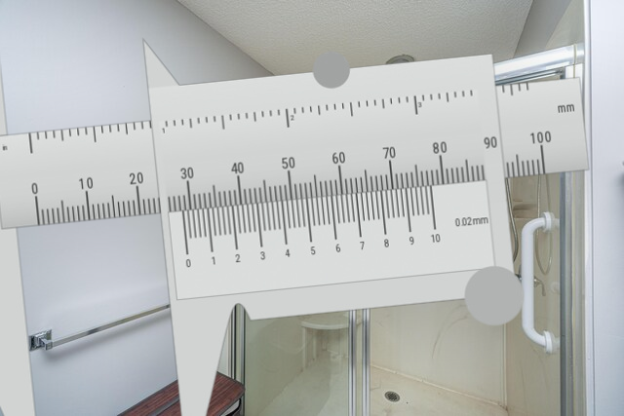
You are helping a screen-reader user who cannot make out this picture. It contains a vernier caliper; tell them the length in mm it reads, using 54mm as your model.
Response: 28.5mm
